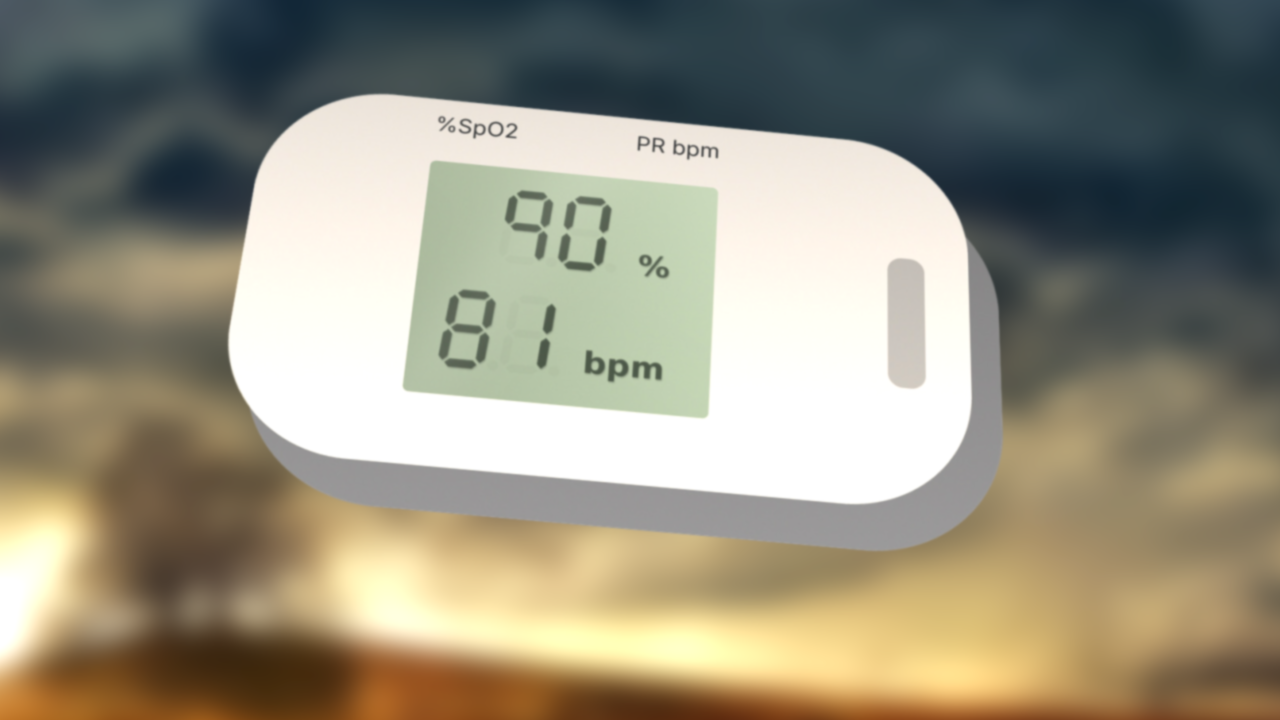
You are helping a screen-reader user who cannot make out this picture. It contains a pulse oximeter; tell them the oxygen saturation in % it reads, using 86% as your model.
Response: 90%
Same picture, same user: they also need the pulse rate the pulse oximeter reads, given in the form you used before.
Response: 81bpm
